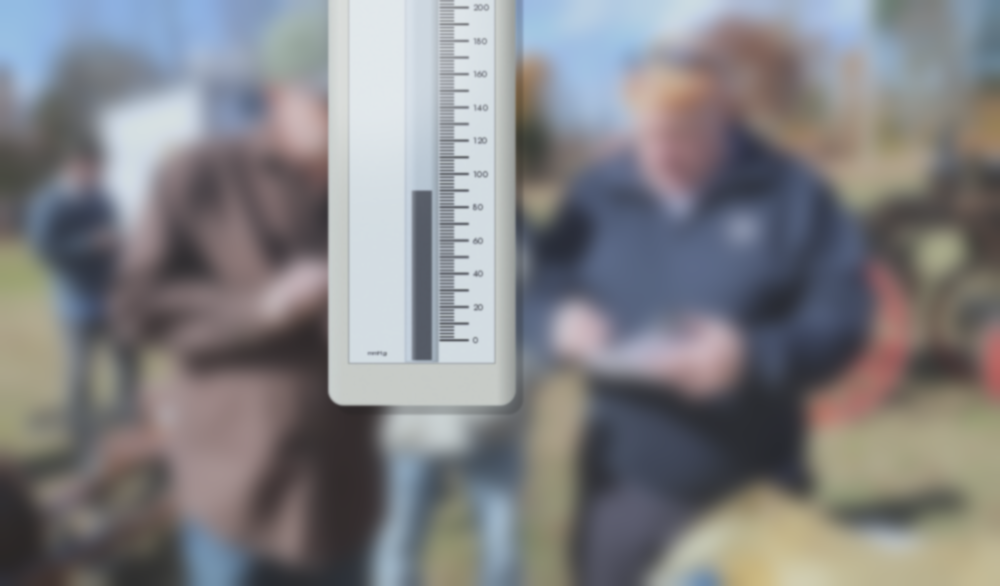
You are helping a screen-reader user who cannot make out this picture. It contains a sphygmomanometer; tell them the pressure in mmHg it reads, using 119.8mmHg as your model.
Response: 90mmHg
